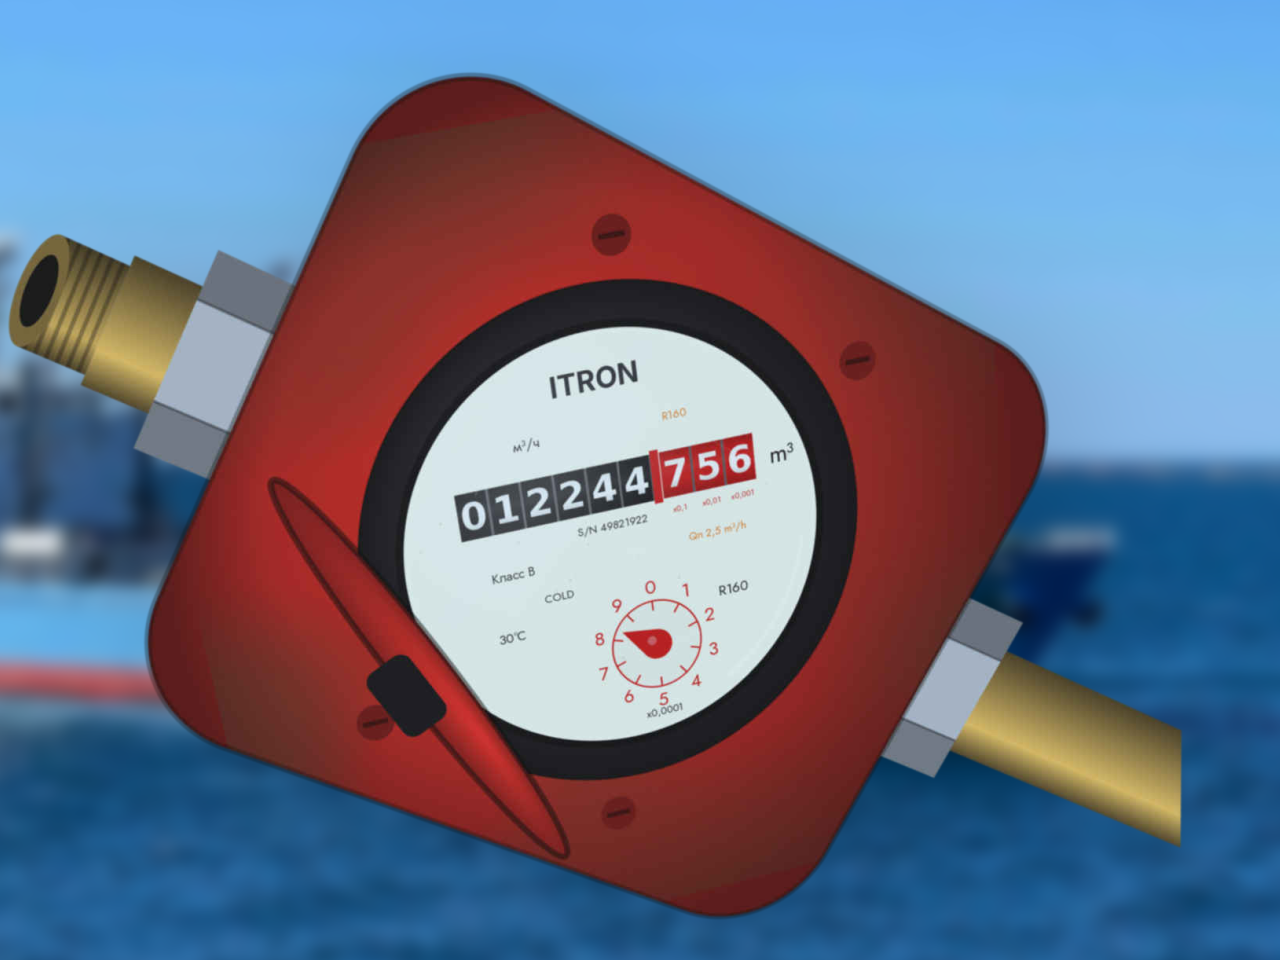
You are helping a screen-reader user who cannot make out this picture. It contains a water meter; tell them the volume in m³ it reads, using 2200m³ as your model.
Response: 12244.7568m³
